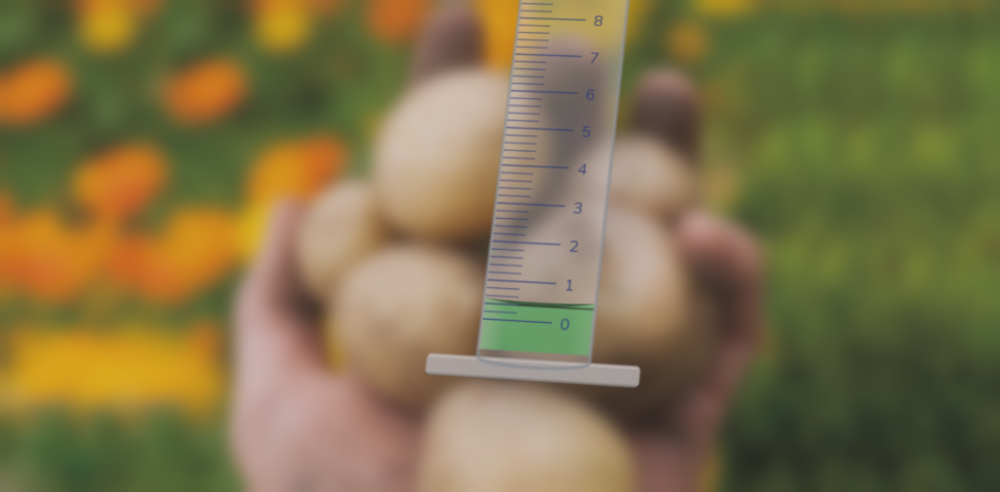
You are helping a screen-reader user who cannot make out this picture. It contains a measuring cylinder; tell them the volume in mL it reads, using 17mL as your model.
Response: 0.4mL
